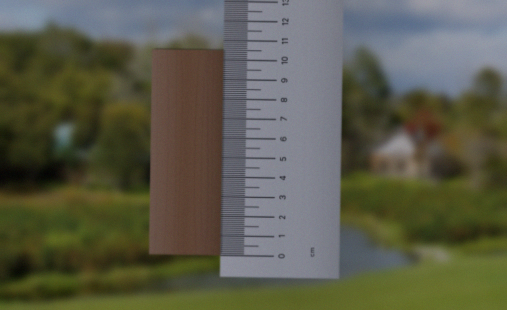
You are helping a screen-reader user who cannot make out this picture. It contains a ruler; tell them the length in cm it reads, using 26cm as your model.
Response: 10.5cm
